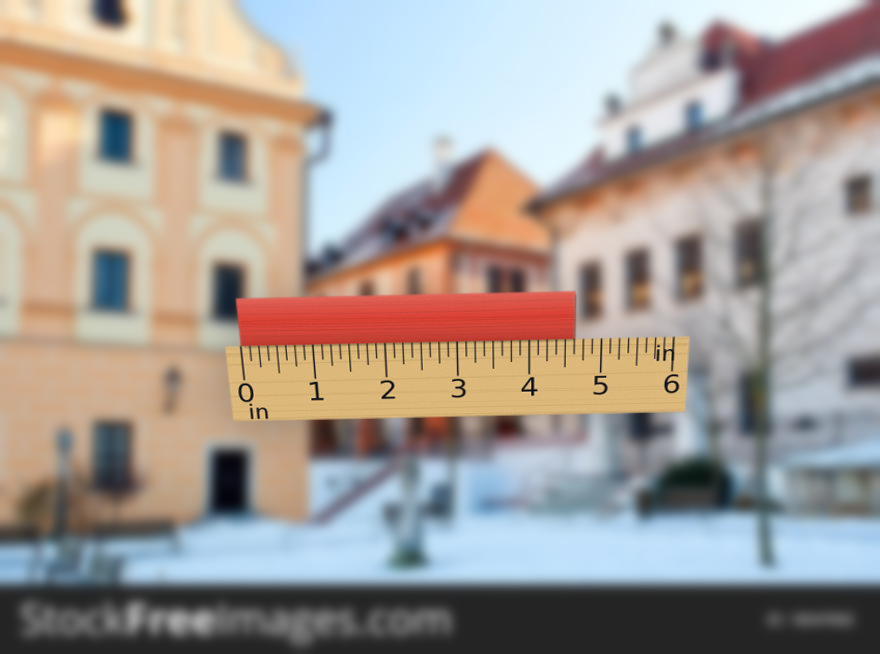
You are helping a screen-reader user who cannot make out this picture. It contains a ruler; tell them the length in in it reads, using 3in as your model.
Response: 4.625in
